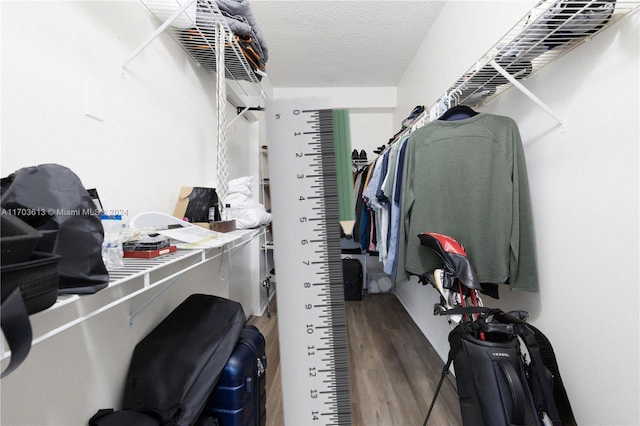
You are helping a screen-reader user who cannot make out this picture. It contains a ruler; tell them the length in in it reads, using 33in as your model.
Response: 6in
